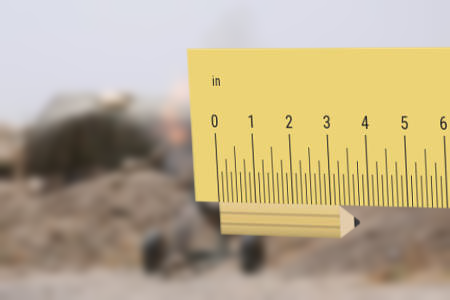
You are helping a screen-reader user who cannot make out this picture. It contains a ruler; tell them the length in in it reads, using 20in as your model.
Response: 3.75in
